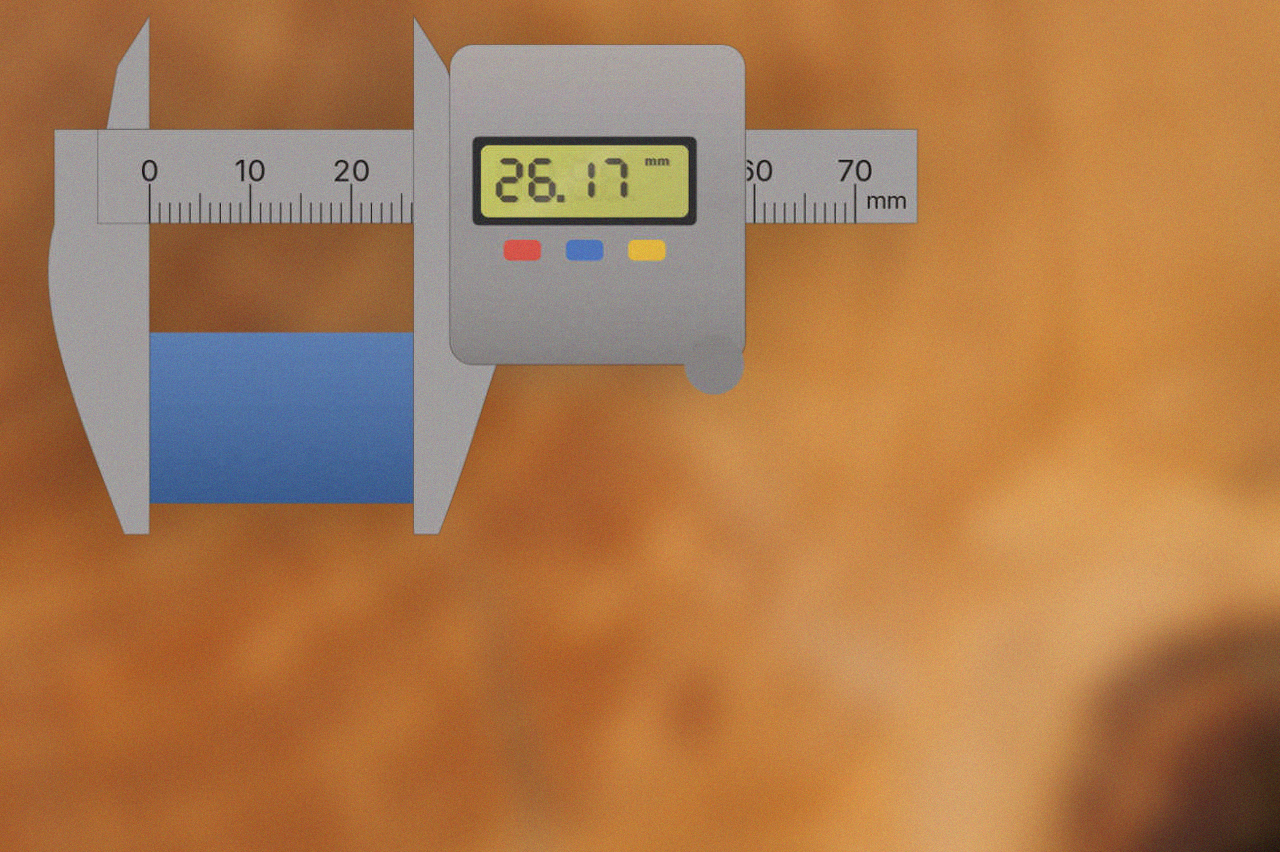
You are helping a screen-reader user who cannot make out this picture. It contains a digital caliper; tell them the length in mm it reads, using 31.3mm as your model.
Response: 26.17mm
